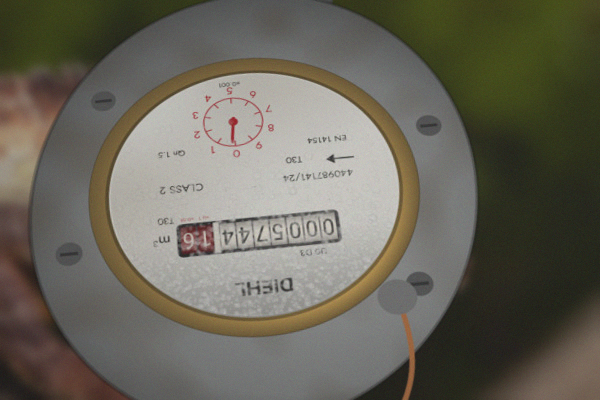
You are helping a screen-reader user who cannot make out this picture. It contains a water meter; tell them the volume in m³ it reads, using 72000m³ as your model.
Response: 5744.160m³
